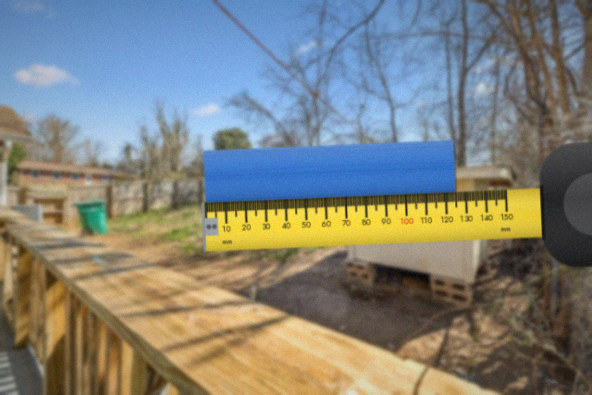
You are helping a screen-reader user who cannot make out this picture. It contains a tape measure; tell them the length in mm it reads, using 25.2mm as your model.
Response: 125mm
